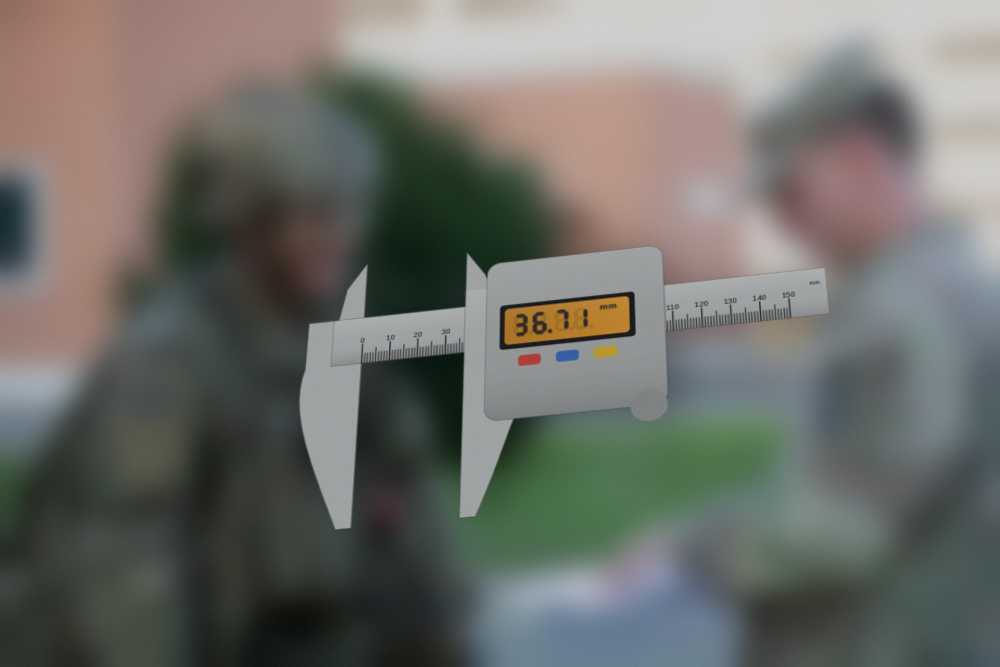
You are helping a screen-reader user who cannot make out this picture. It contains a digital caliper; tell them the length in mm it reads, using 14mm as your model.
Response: 36.71mm
